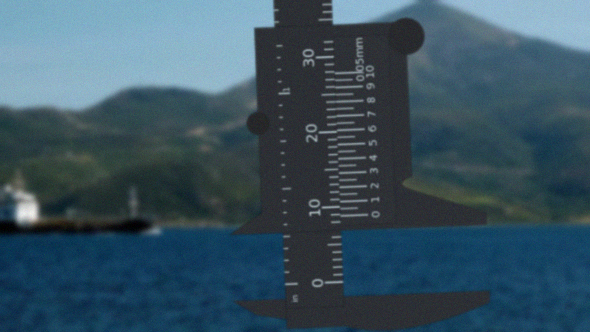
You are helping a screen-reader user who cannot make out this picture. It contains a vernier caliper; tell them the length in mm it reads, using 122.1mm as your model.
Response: 8.8mm
